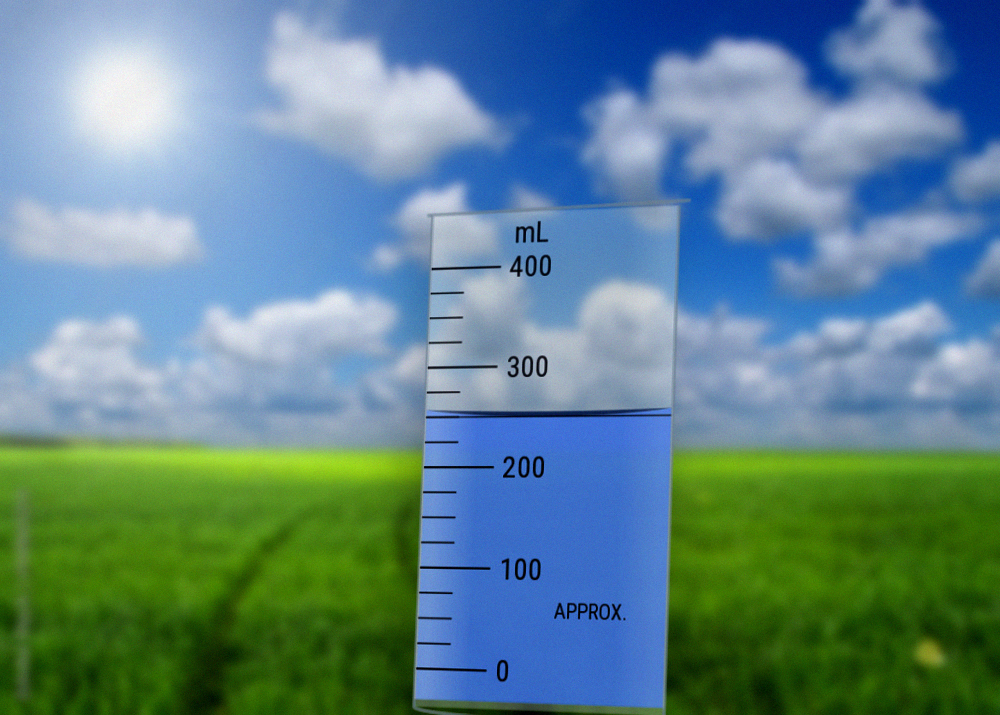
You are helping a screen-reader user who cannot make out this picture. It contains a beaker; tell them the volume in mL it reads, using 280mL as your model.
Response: 250mL
